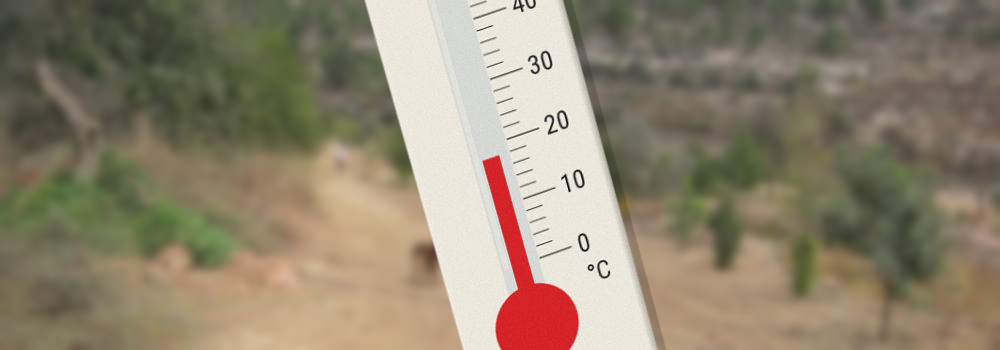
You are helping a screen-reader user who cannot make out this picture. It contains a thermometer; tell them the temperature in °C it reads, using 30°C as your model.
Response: 18°C
